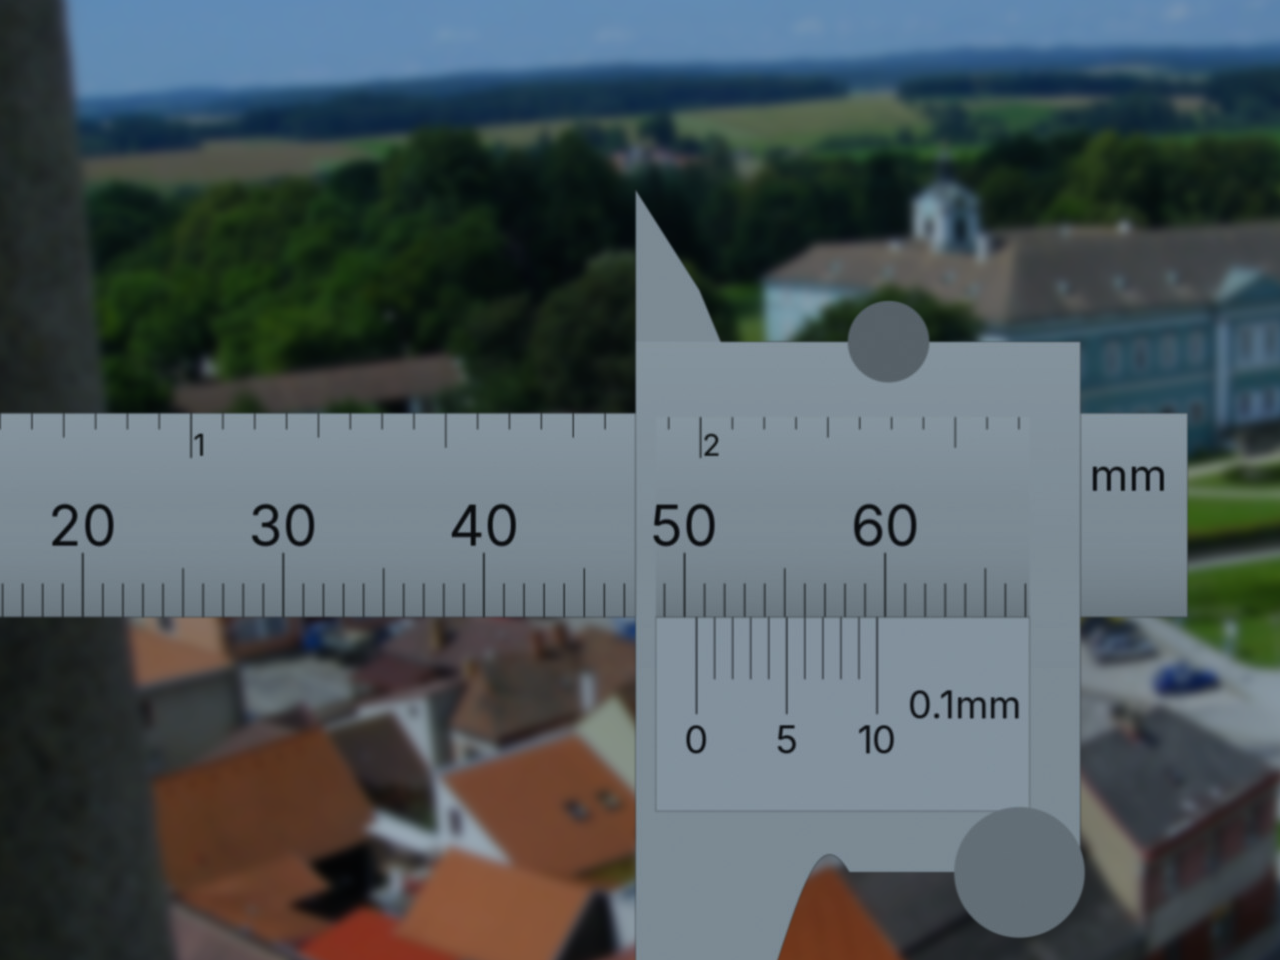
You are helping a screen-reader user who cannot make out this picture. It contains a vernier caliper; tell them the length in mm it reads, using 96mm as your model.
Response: 50.6mm
